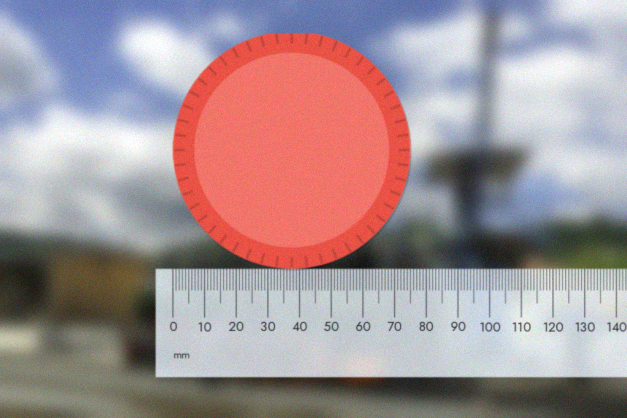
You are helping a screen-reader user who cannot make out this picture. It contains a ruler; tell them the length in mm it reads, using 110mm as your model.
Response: 75mm
